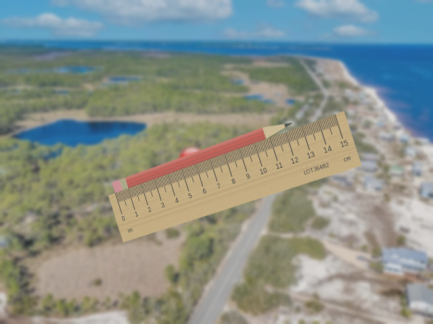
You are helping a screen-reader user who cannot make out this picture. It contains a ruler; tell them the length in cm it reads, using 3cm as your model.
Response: 12.5cm
